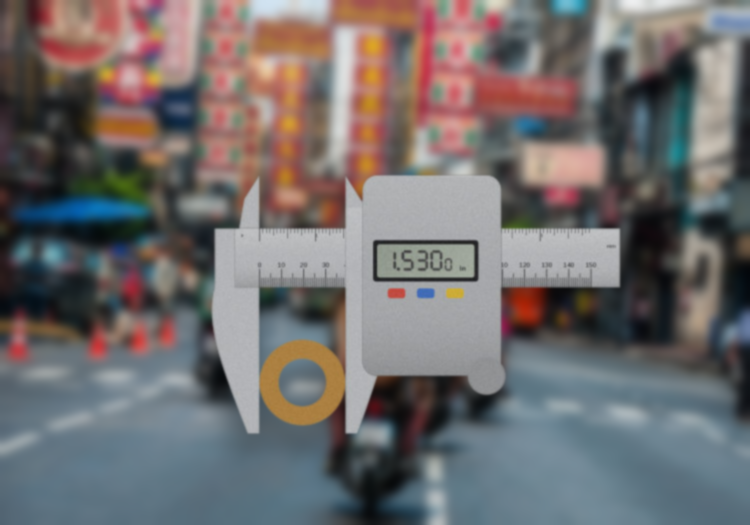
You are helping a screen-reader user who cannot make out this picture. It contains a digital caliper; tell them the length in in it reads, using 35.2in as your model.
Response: 1.5300in
